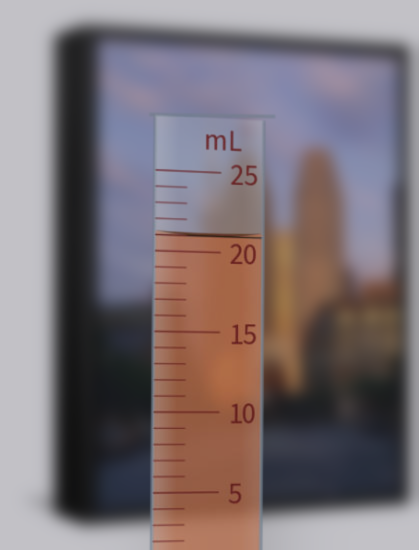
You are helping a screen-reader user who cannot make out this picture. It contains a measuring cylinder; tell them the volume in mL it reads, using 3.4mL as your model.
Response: 21mL
